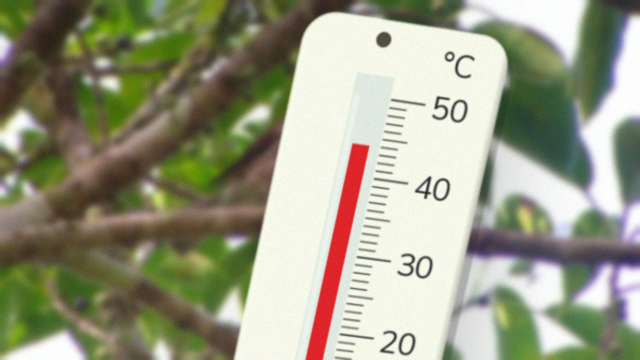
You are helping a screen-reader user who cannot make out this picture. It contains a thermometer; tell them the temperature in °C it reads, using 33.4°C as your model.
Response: 44°C
